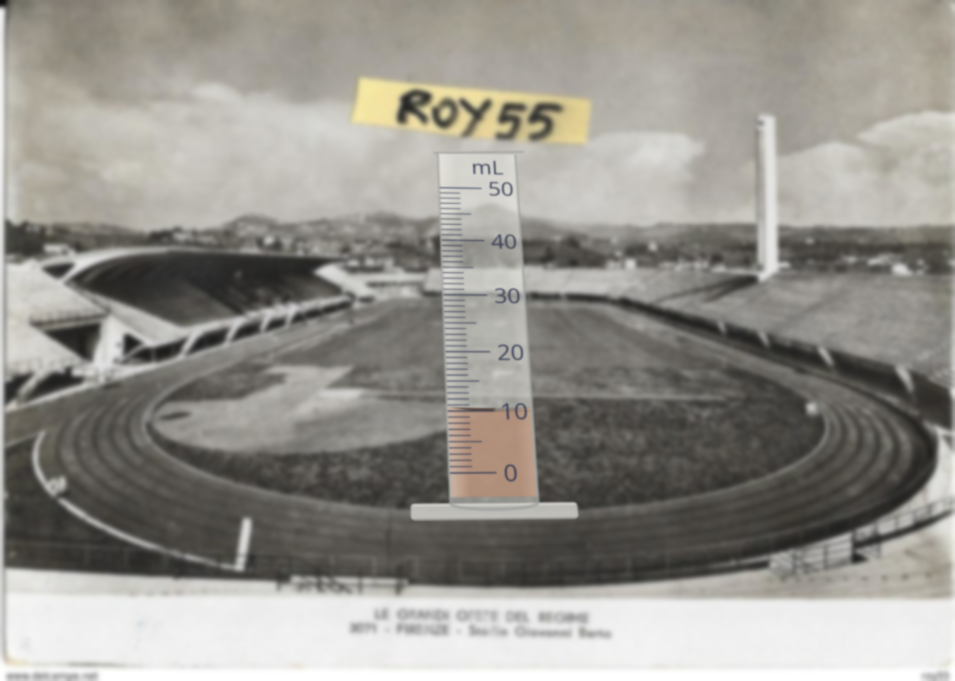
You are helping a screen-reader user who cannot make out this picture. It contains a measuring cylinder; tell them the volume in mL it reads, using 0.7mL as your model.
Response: 10mL
